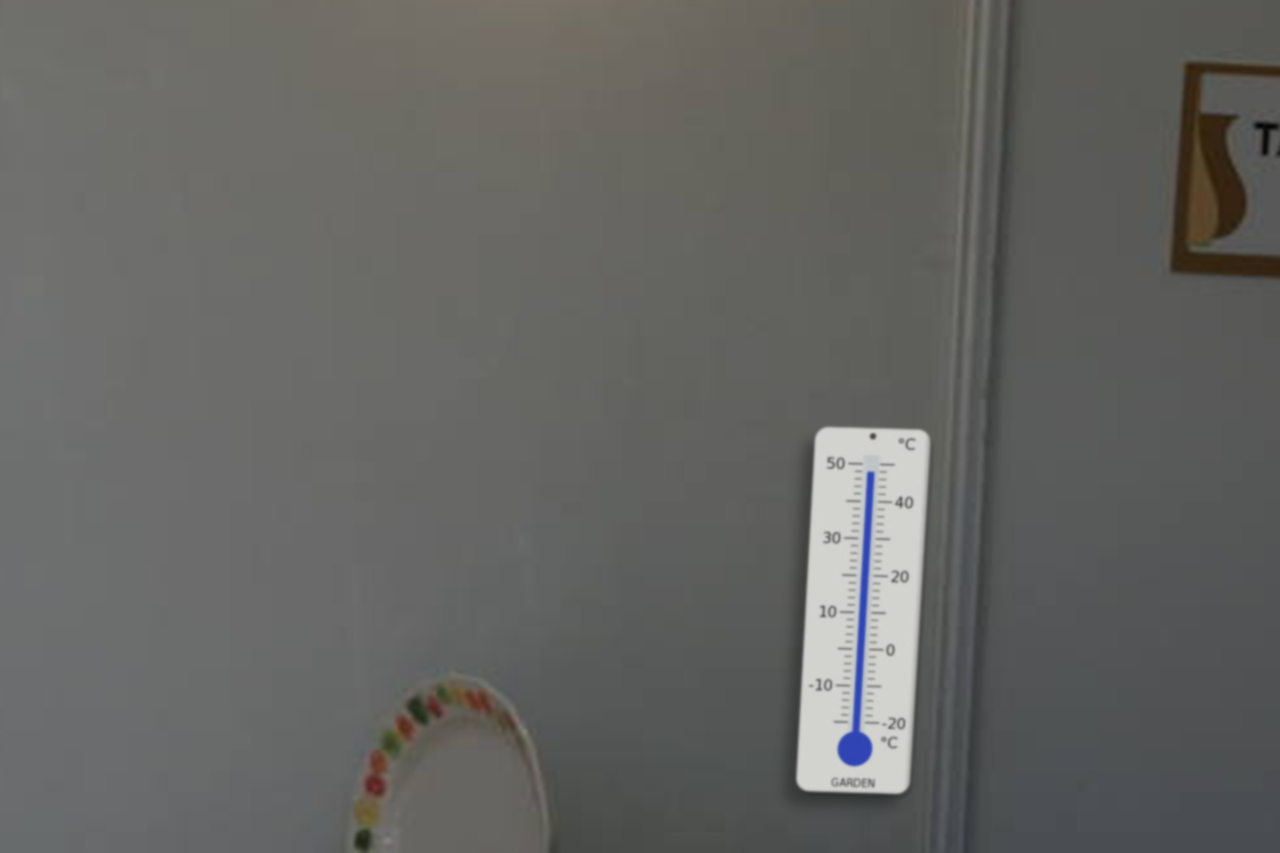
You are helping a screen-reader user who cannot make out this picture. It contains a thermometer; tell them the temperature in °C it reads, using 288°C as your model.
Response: 48°C
